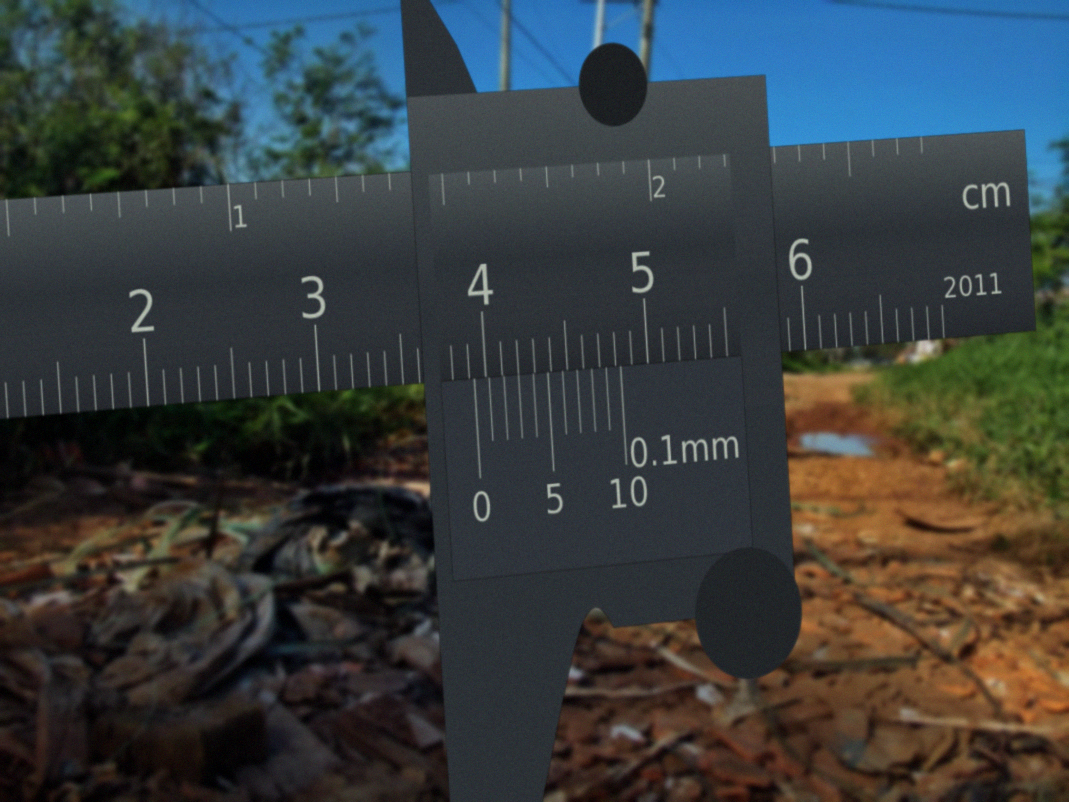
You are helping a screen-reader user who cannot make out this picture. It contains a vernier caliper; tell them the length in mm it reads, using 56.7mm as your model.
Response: 39.3mm
